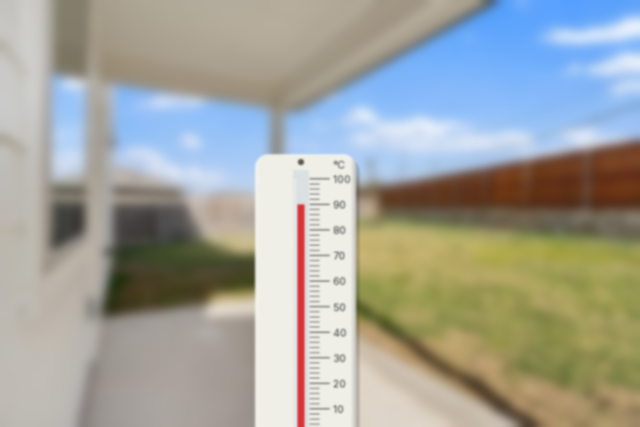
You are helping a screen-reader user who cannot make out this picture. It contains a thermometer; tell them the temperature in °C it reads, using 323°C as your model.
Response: 90°C
